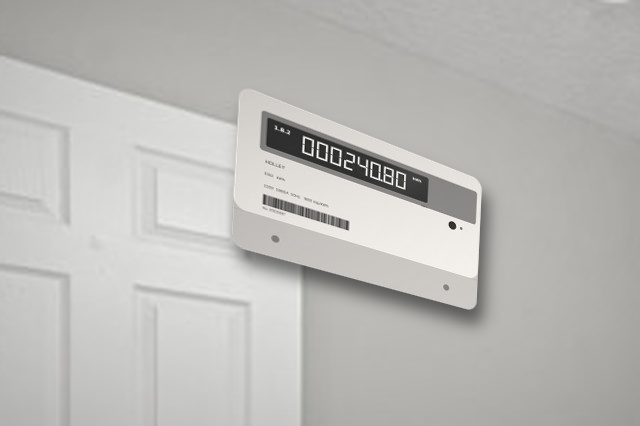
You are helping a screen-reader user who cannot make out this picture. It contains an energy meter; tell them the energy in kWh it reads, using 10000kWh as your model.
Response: 240.80kWh
